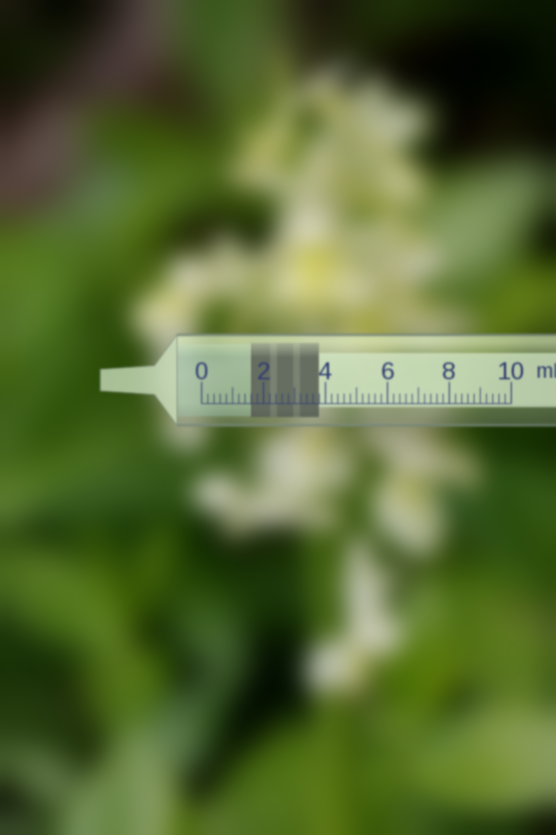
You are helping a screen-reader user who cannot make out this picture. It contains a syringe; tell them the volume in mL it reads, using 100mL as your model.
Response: 1.6mL
